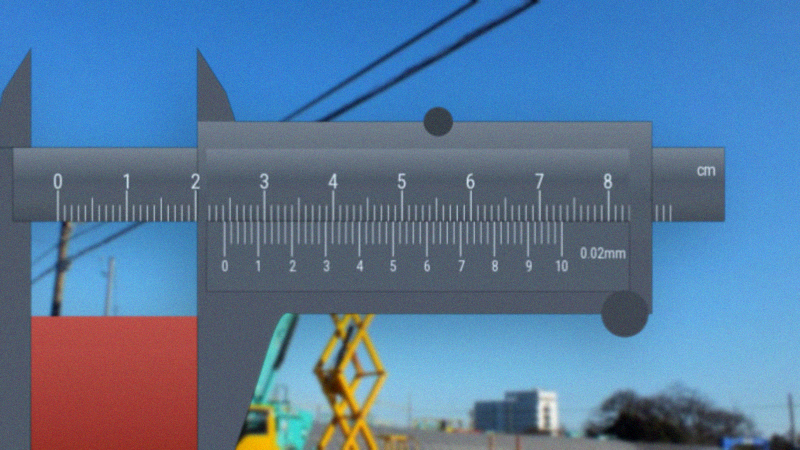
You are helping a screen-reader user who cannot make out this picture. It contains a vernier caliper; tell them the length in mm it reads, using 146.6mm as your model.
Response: 24.2mm
